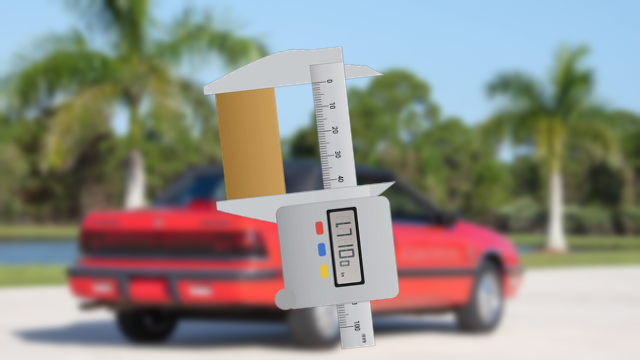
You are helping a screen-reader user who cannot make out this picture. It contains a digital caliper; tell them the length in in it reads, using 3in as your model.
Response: 1.7100in
